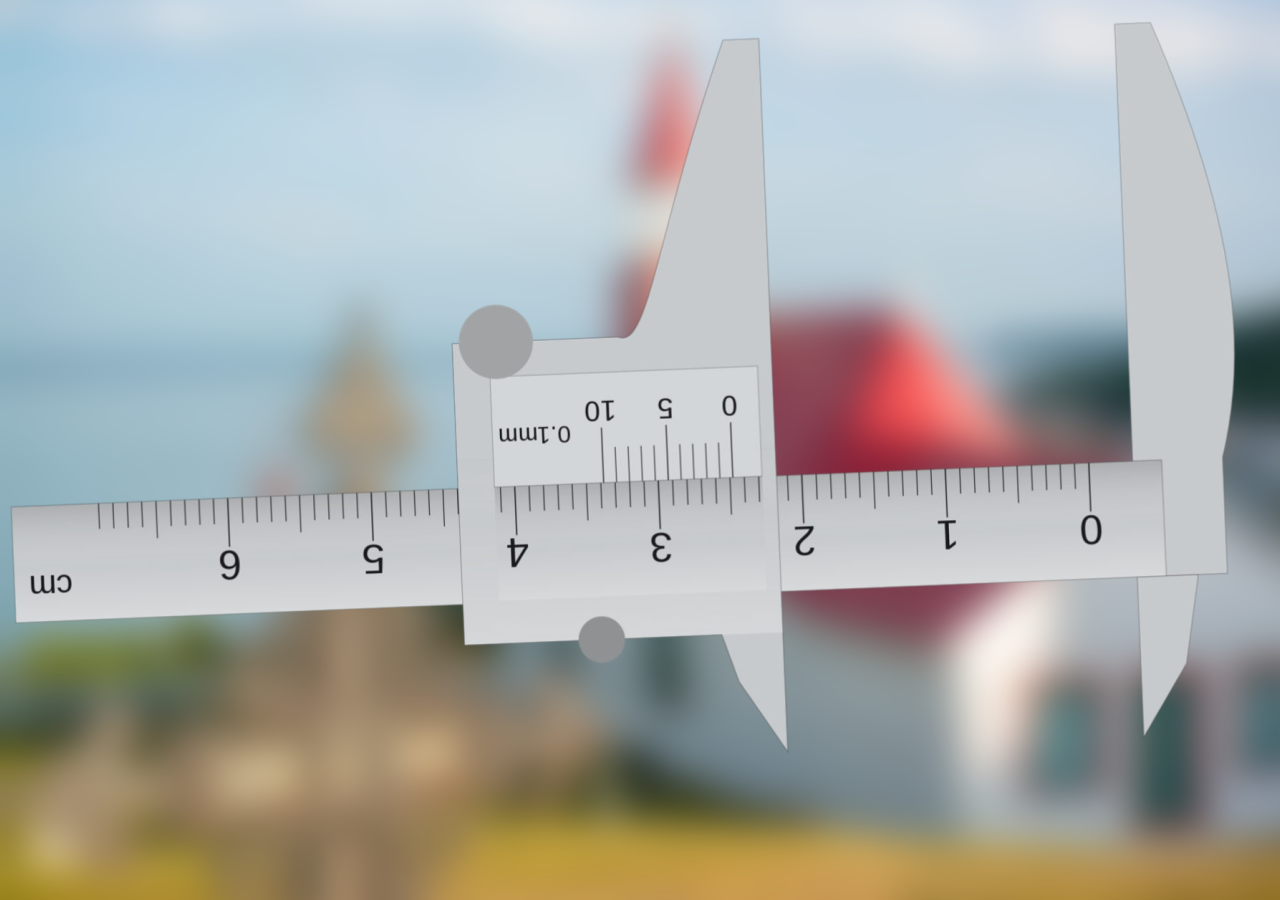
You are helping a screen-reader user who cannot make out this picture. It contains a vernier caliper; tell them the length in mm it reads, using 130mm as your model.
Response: 24.8mm
